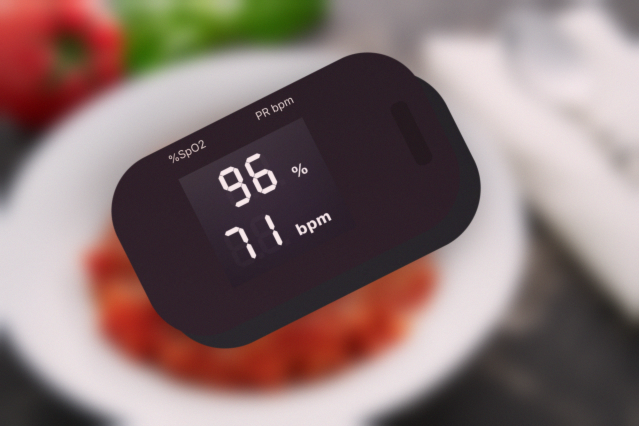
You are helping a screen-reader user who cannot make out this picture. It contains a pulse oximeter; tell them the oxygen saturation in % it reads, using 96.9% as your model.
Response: 96%
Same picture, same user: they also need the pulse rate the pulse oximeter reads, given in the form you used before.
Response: 71bpm
